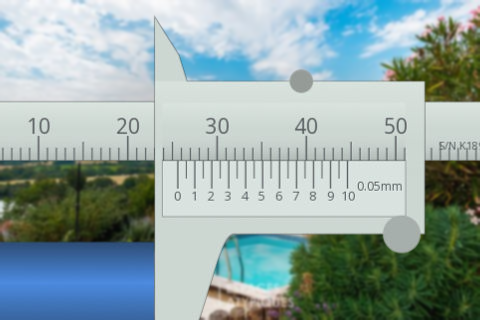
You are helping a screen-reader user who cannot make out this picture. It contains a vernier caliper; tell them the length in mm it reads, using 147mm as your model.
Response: 25.6mm
